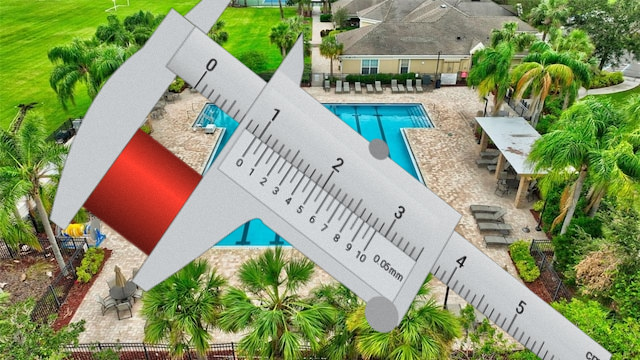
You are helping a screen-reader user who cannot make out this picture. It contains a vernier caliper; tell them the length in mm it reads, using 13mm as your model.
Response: 9.6mm
